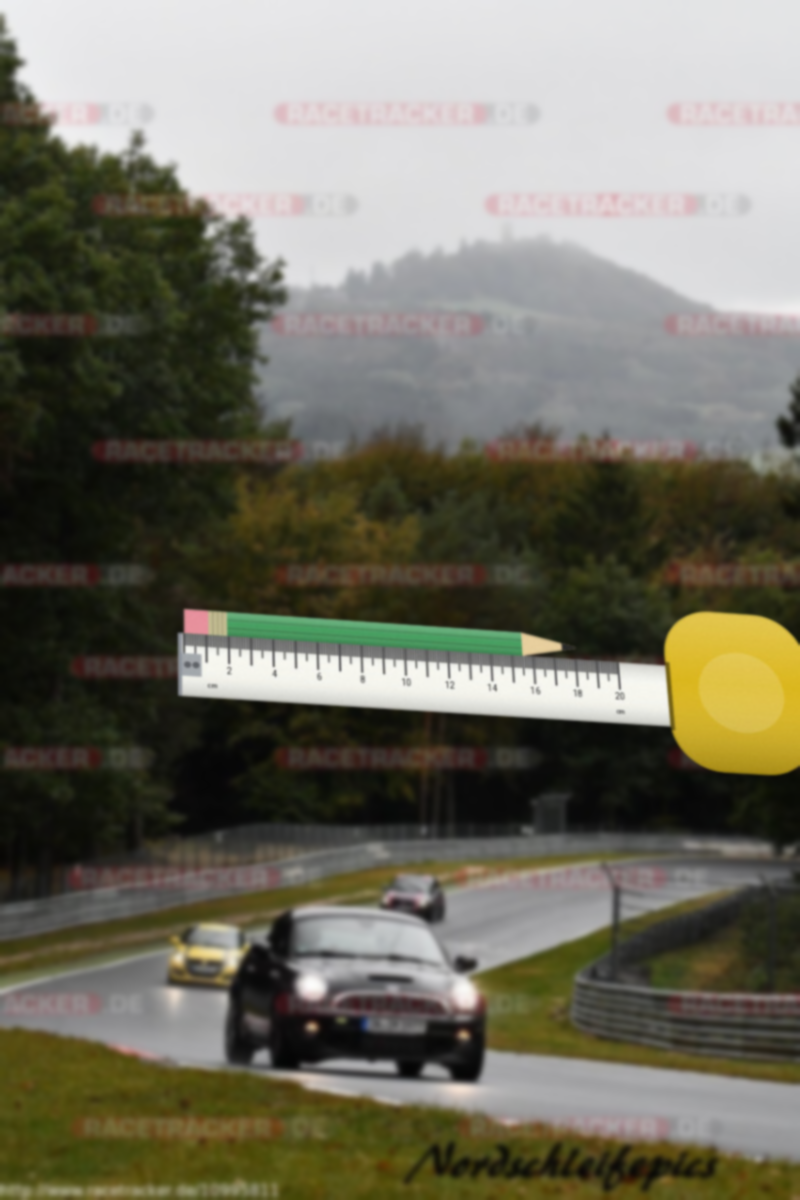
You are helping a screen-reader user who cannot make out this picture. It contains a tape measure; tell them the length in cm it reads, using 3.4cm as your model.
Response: 18cm
